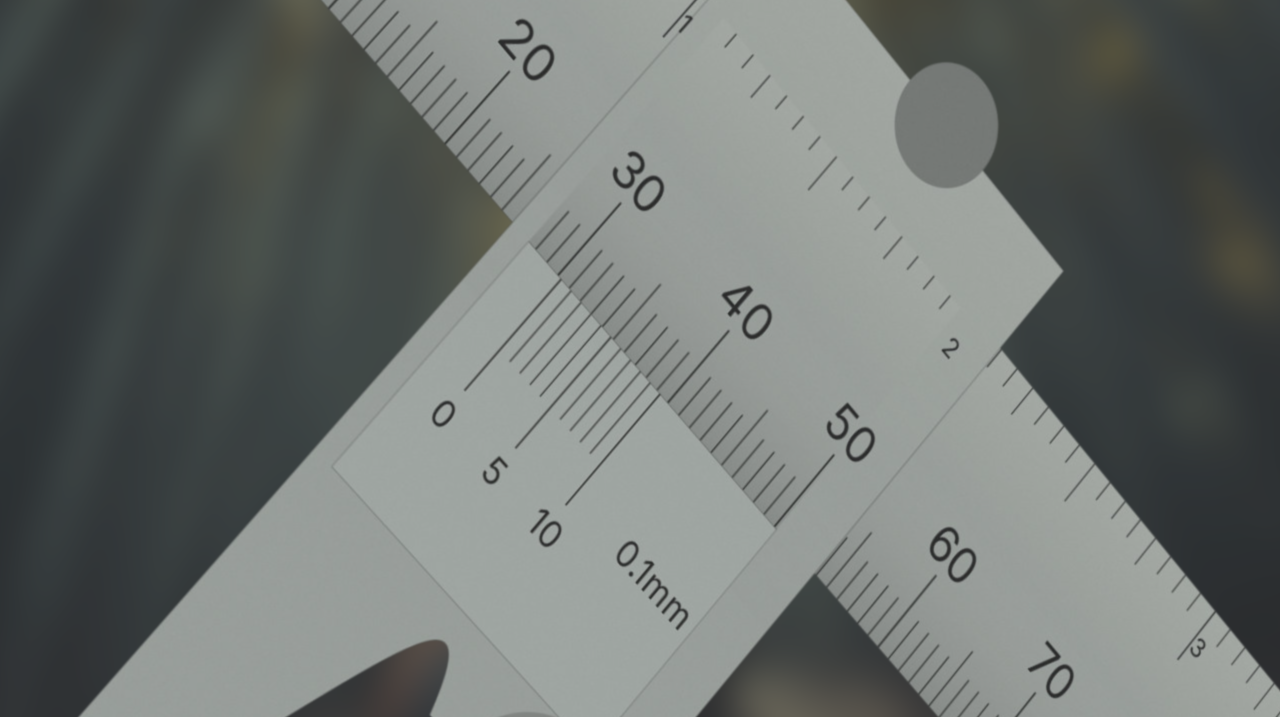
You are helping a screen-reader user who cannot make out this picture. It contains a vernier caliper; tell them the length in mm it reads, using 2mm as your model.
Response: 30.3mm
